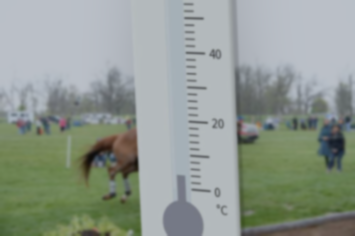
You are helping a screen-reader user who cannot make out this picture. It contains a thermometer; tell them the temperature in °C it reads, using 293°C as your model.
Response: 4°C
